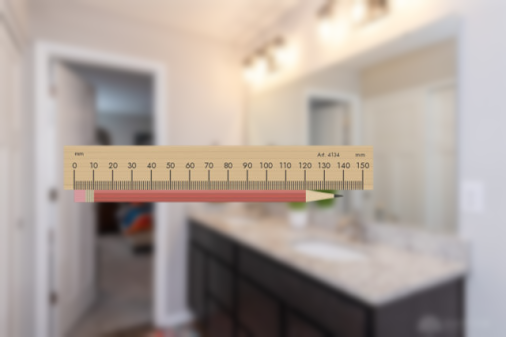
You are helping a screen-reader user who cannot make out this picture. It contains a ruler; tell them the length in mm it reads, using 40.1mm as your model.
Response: 140mm
